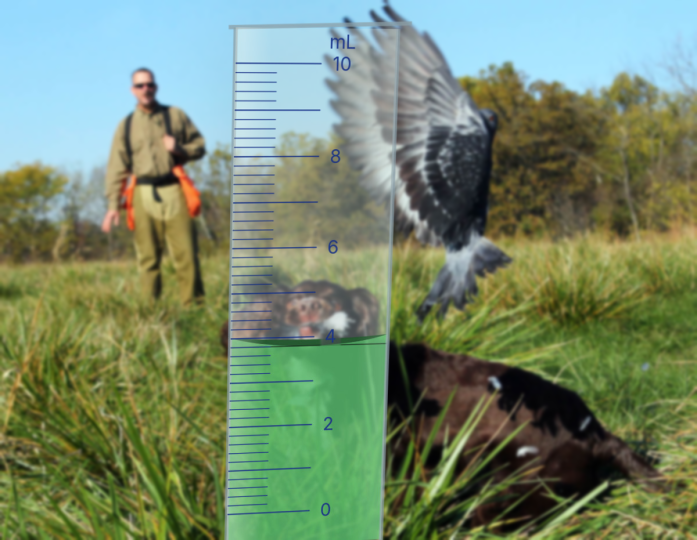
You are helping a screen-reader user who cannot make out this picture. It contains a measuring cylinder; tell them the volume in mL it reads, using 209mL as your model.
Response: 3.8mL
